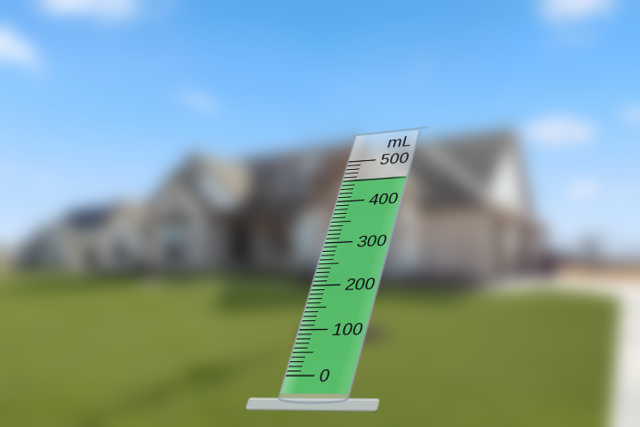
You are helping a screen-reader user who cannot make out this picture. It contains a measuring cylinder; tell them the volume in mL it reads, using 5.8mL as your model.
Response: 450mL
